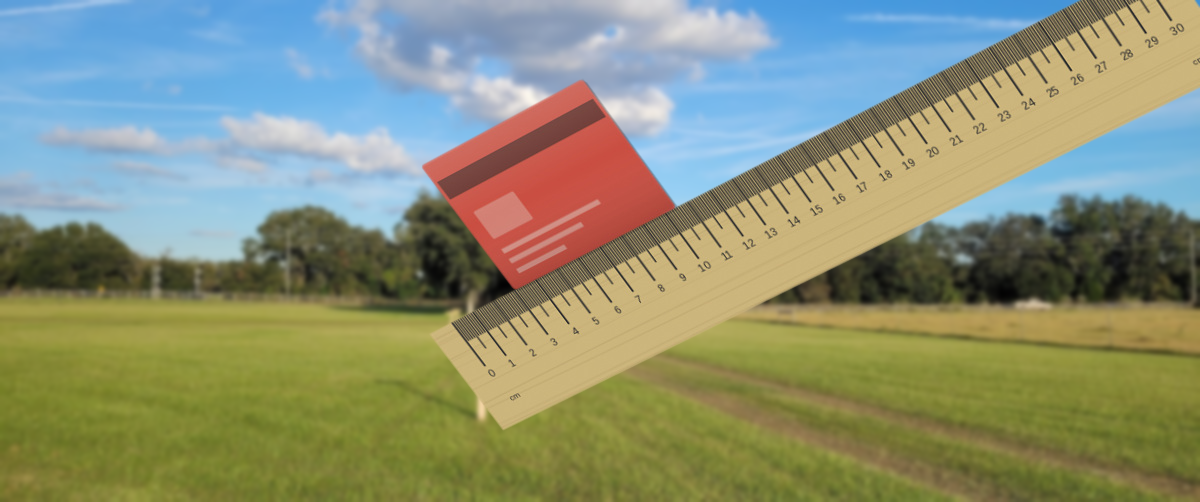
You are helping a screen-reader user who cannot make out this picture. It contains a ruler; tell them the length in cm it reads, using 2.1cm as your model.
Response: 7.5cm
